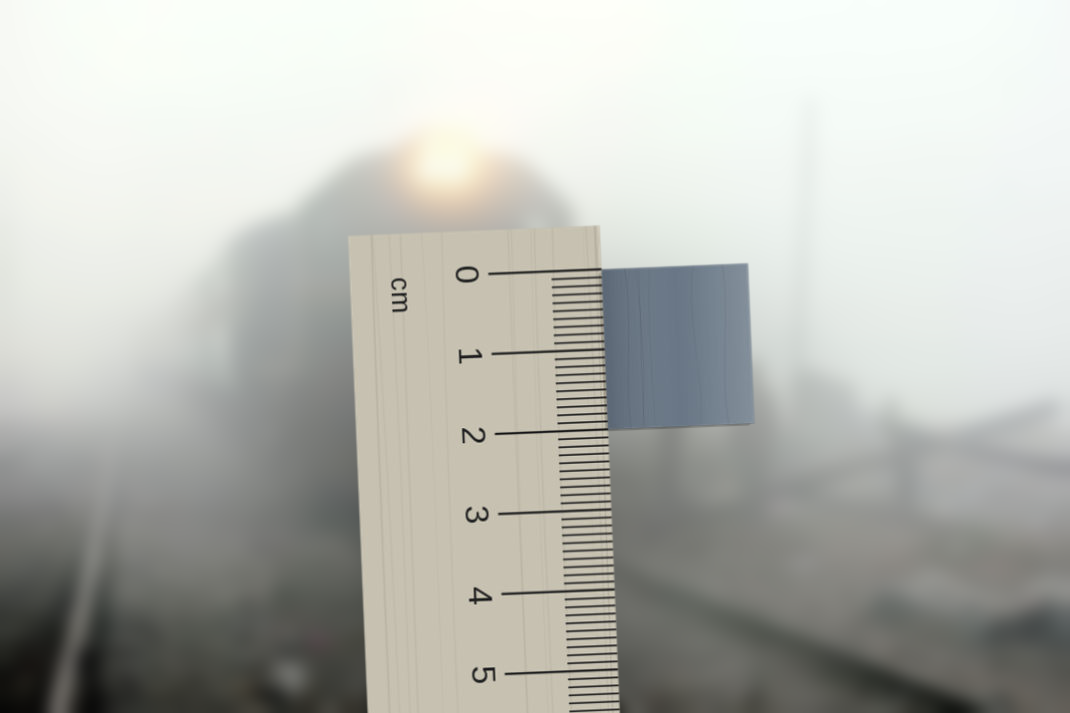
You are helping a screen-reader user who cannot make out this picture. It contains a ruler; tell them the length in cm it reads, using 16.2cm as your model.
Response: 2cm
